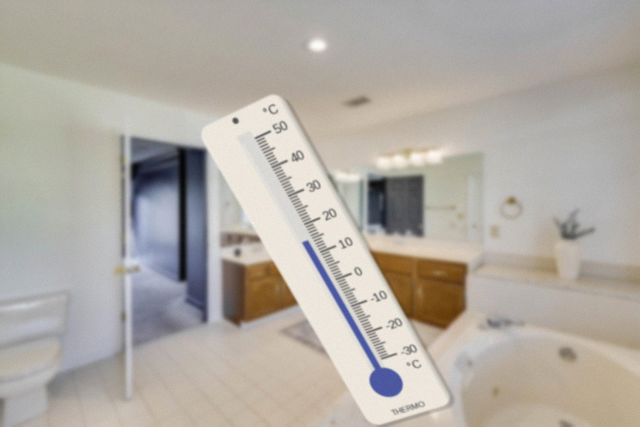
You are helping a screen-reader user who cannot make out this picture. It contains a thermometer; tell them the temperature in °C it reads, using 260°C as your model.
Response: 15°C
